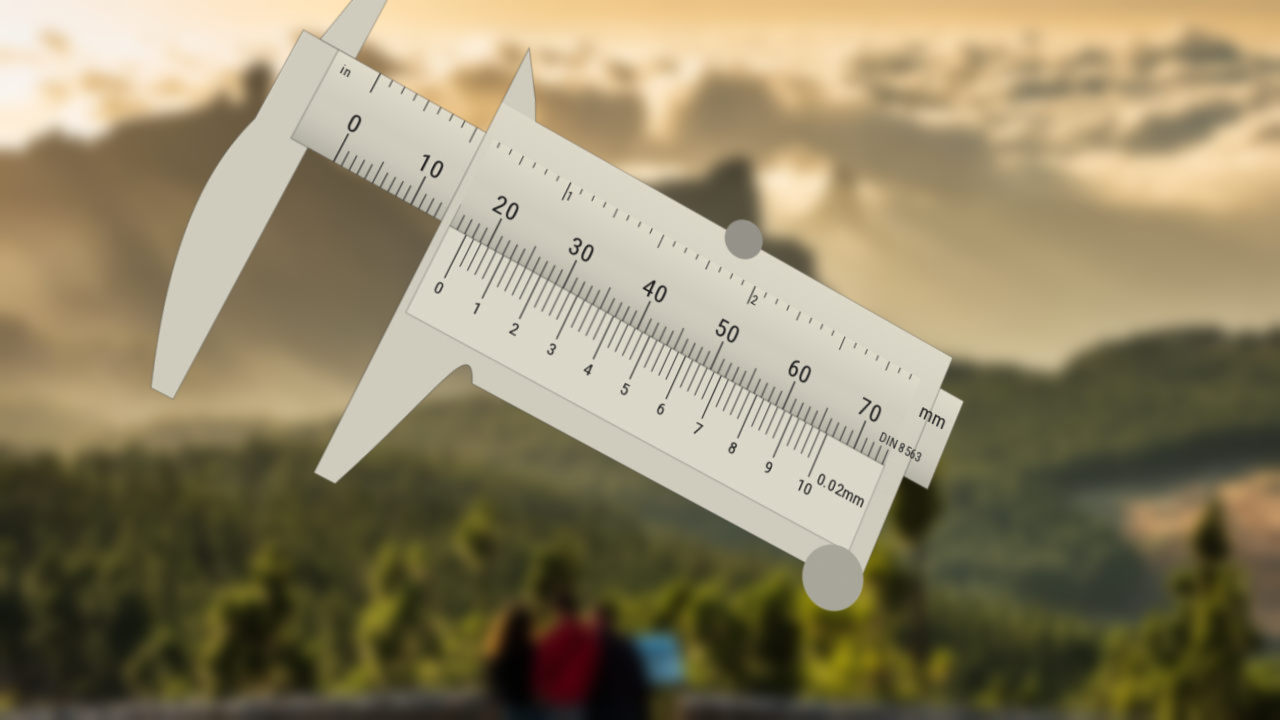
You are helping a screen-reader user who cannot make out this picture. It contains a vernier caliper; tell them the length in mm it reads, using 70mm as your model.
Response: 17.2mm
